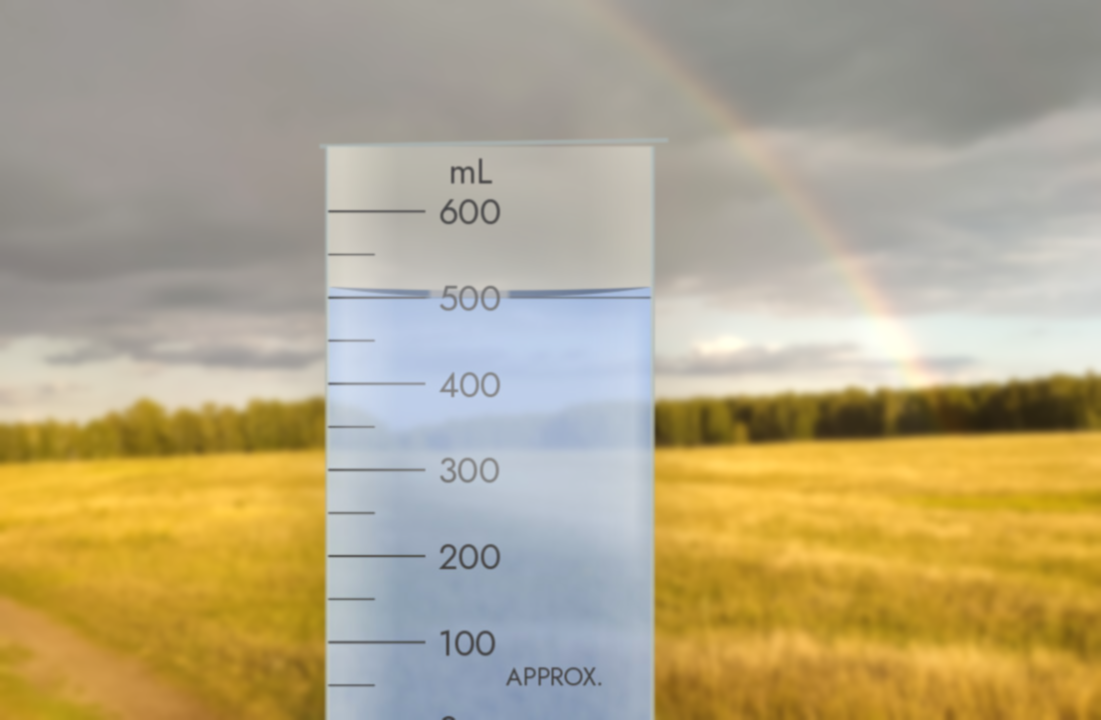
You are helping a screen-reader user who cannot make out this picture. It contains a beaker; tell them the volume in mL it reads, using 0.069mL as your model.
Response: 500mL
